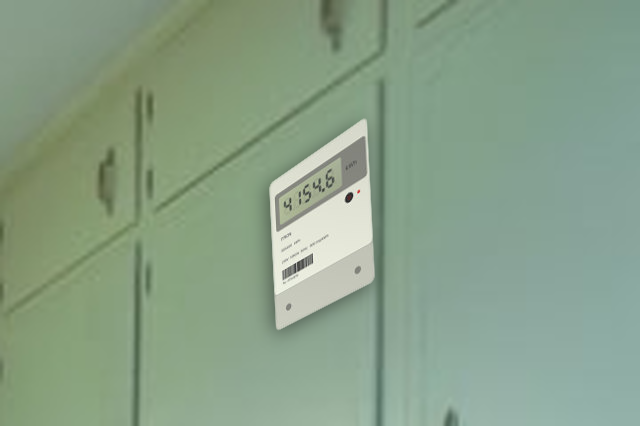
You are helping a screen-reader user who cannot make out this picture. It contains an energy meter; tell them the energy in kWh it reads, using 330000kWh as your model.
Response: 4154.6kWh
